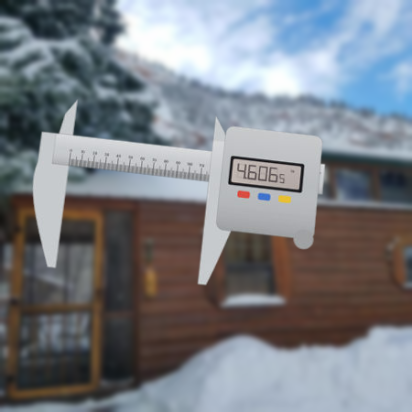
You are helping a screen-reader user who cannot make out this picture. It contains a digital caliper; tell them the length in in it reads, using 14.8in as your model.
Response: 4.6065in
